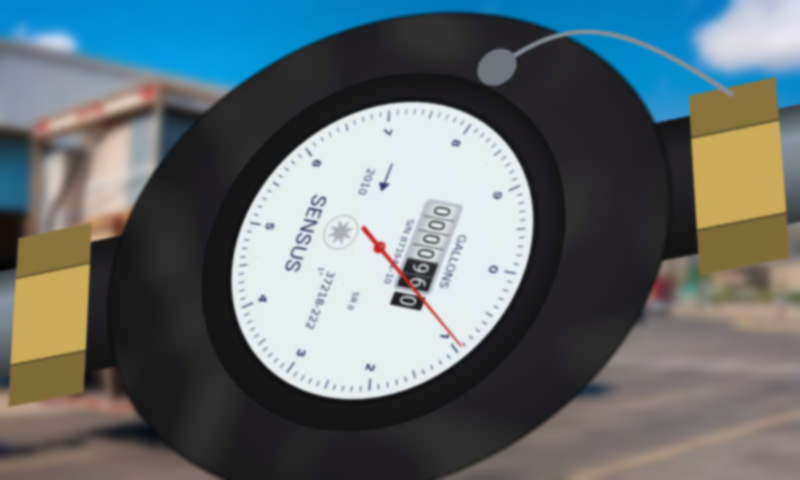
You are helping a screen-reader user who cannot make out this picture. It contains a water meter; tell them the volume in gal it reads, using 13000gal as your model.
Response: 960.9gal
